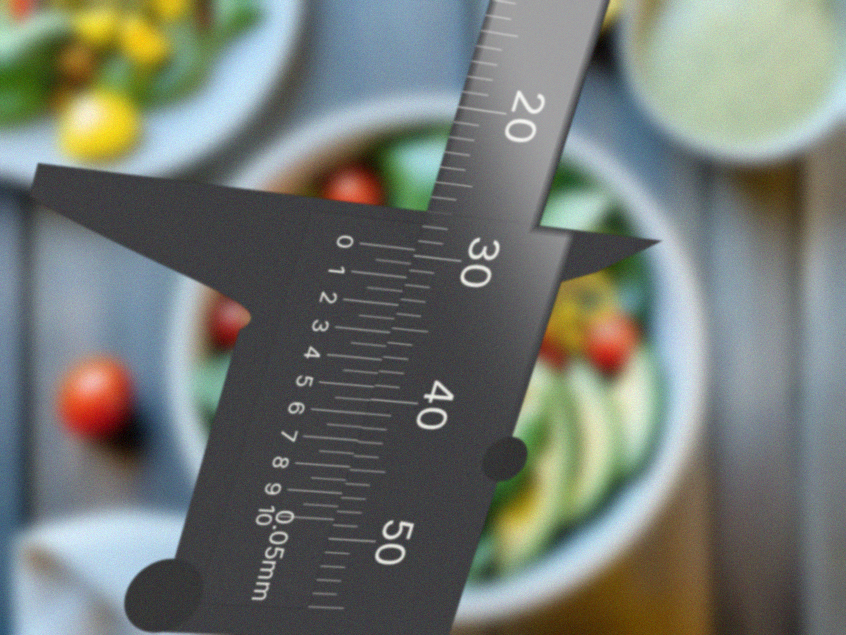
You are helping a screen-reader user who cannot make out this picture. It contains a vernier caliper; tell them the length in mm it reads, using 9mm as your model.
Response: 29.6mm
